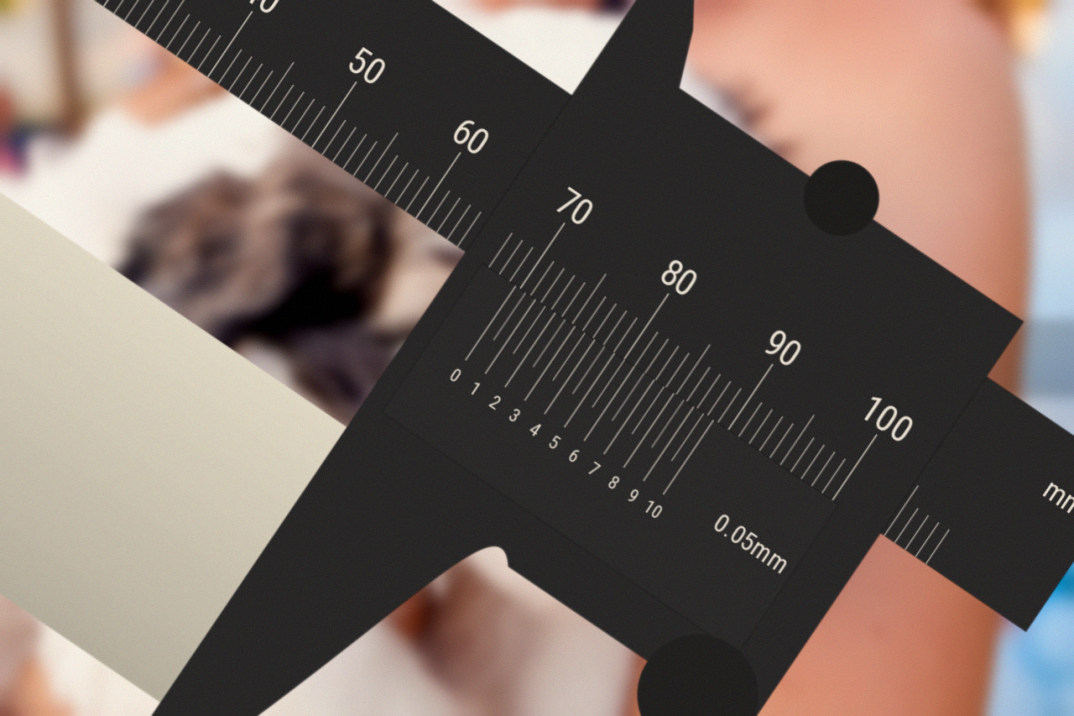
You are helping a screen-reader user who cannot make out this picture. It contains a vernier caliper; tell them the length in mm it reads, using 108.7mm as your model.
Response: 69.6mm
